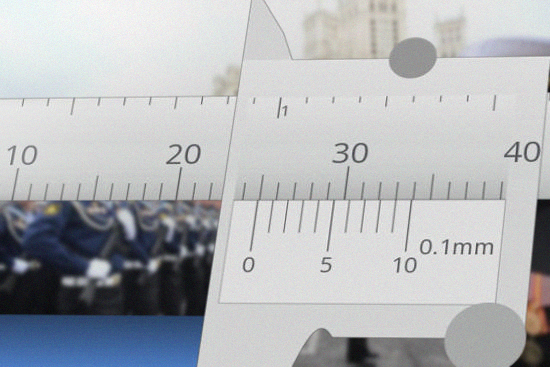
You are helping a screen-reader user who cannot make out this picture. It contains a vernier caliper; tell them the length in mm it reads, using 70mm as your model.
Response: 24.9mm
